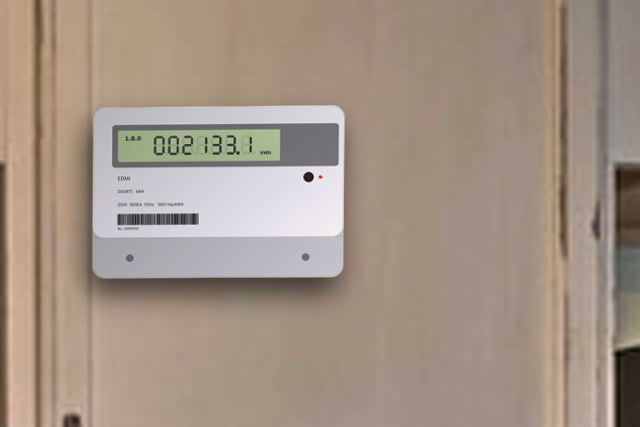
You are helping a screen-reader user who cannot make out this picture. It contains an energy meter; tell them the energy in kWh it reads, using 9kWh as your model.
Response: 2133.1kWh
